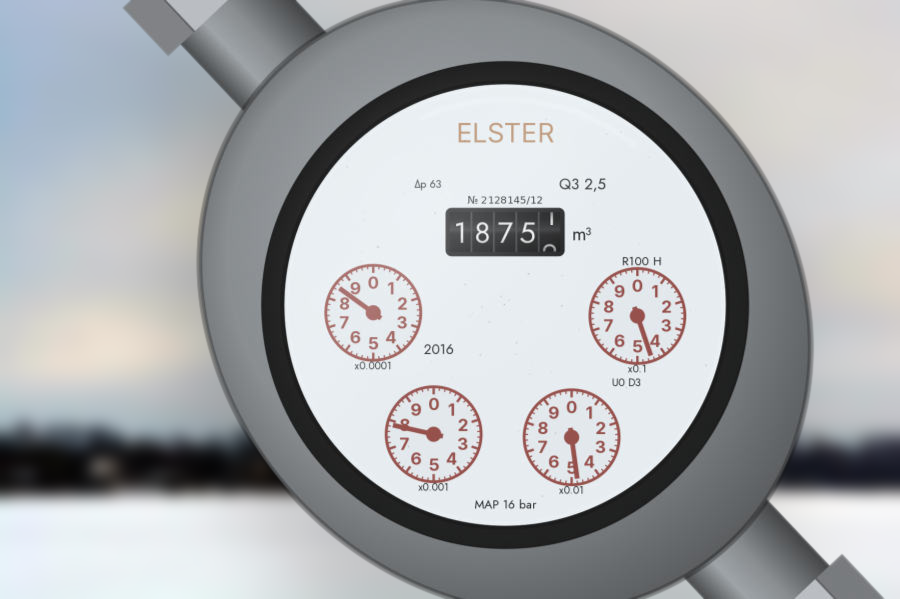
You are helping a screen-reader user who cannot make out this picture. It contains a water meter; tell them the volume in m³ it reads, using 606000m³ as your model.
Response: 18751.4478m³
